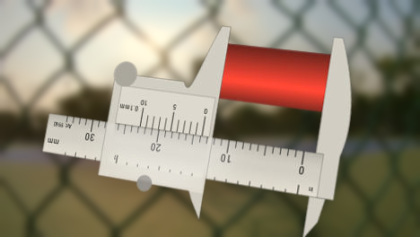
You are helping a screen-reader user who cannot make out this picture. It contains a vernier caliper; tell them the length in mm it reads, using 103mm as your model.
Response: 13.8mm
